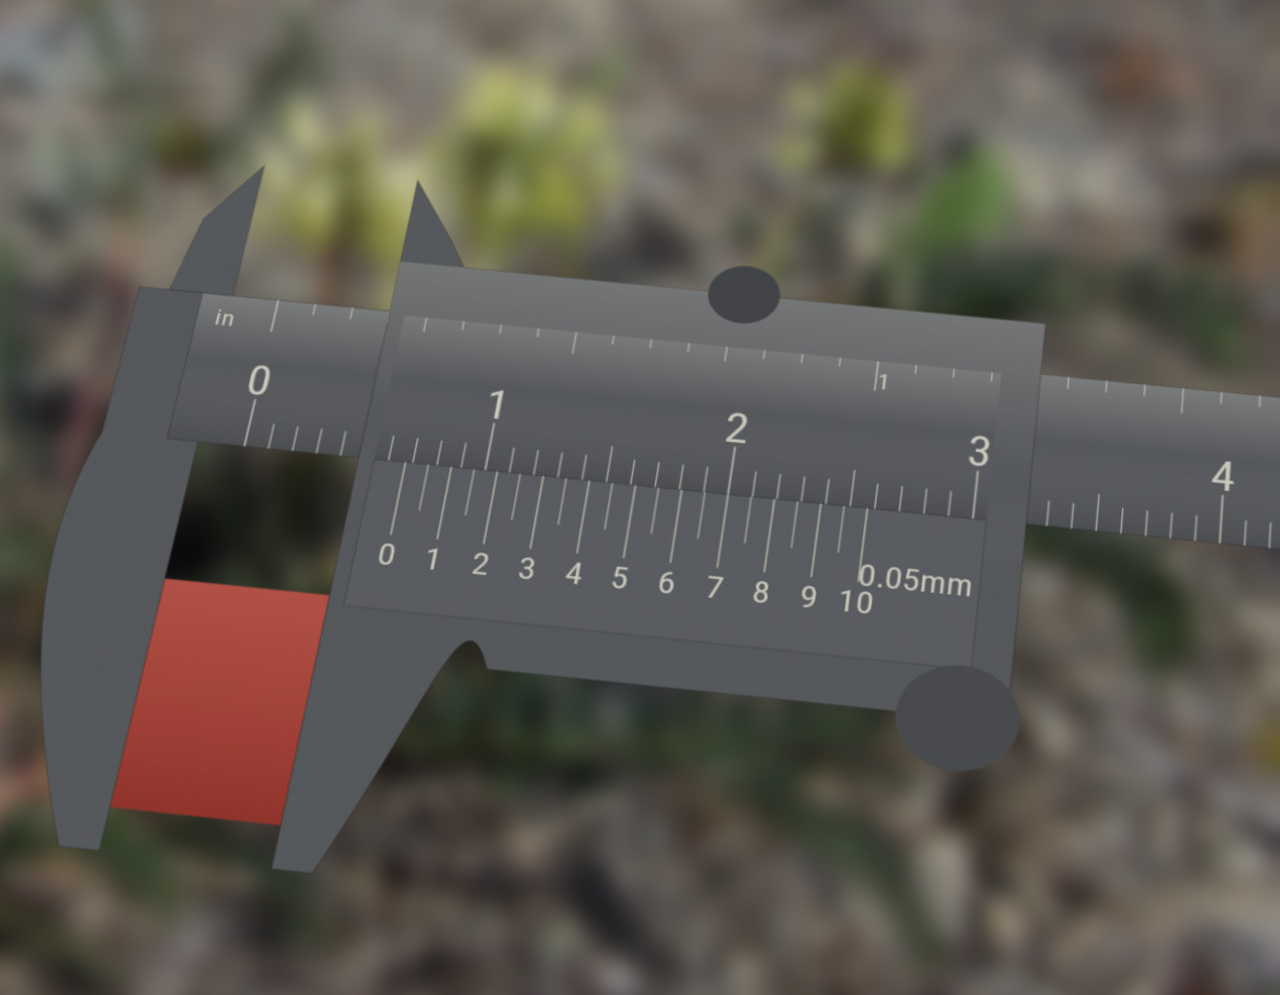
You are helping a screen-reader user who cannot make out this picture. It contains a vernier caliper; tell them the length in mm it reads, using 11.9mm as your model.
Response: 6.7mm
